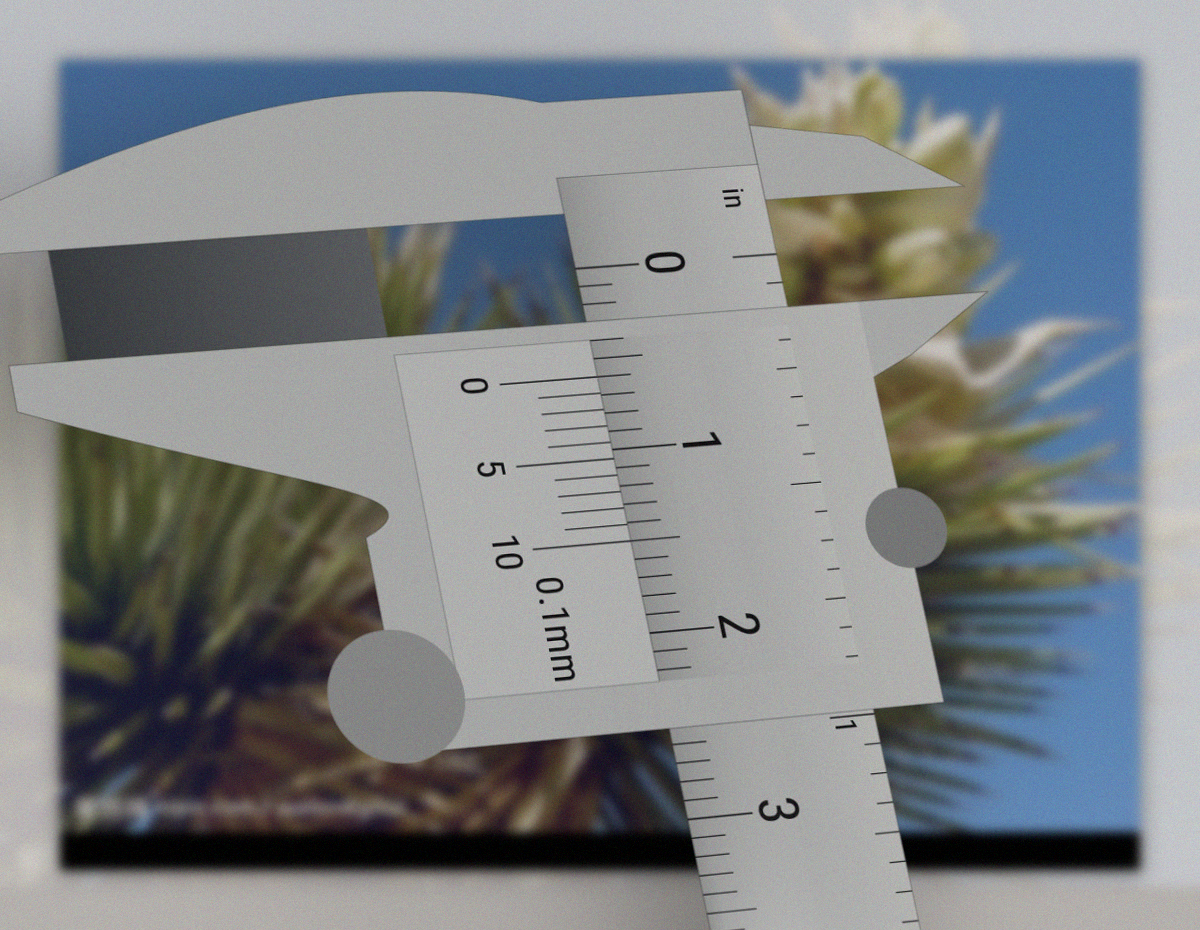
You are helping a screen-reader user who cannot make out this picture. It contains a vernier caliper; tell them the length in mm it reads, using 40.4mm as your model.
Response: 6.0mm
